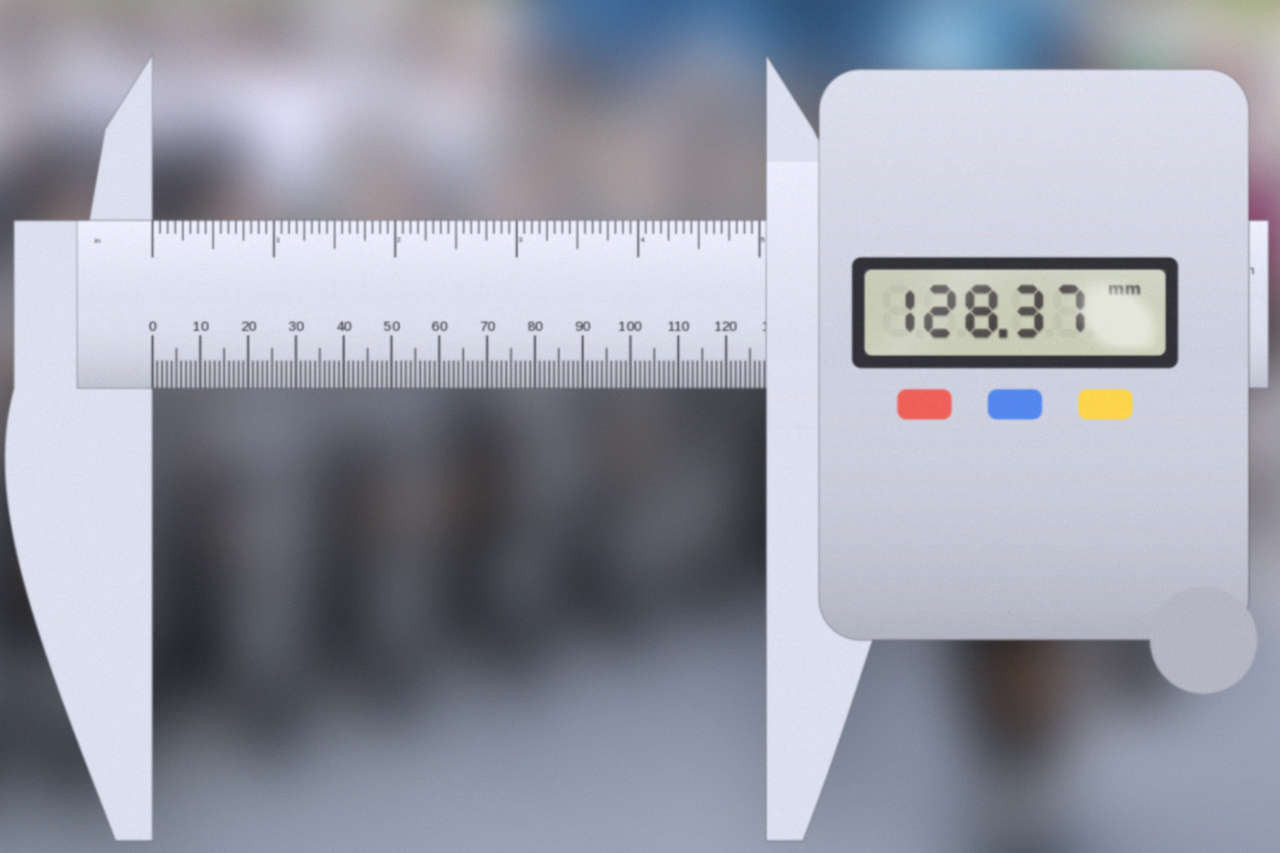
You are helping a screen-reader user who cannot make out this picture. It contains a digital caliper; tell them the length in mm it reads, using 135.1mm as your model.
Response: 128.37mm
